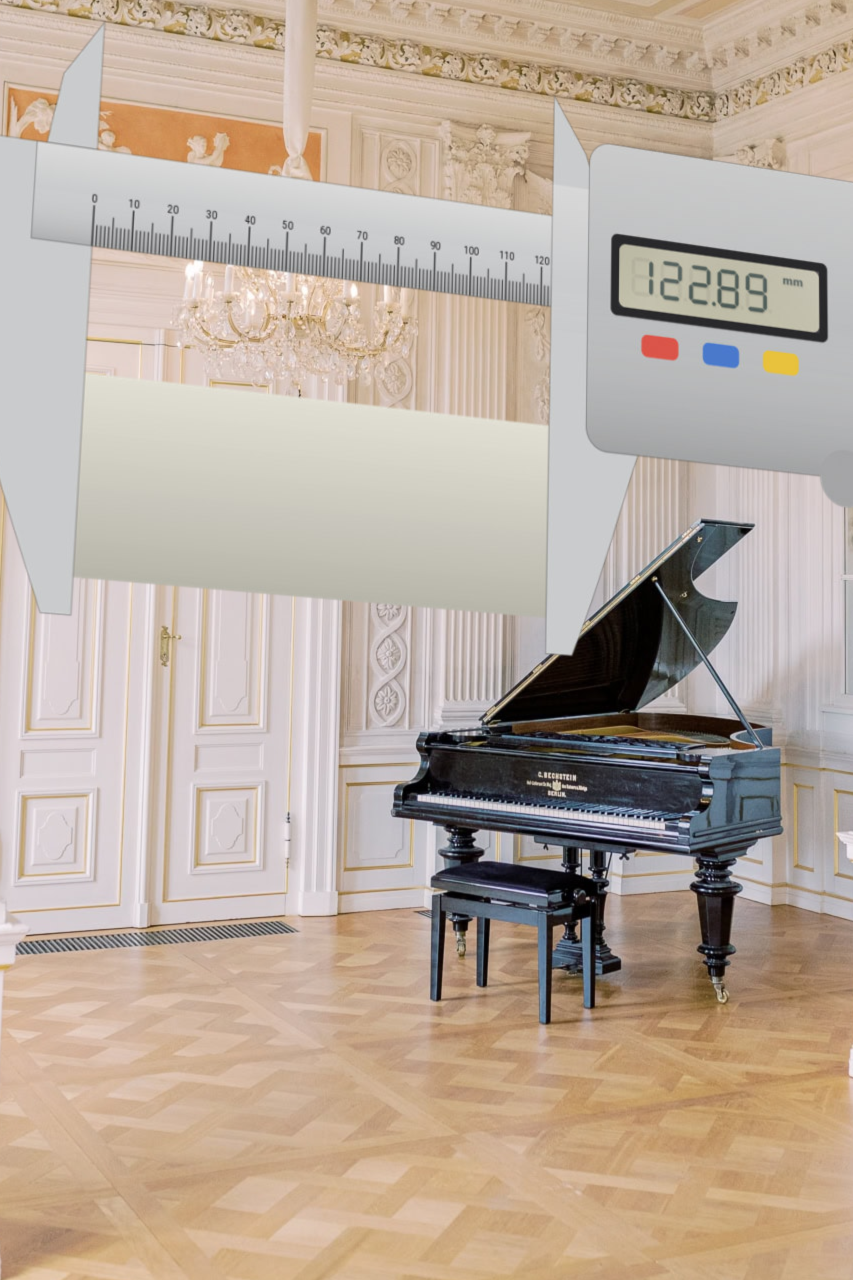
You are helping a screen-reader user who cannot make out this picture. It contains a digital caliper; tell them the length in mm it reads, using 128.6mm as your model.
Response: 122.89mm
